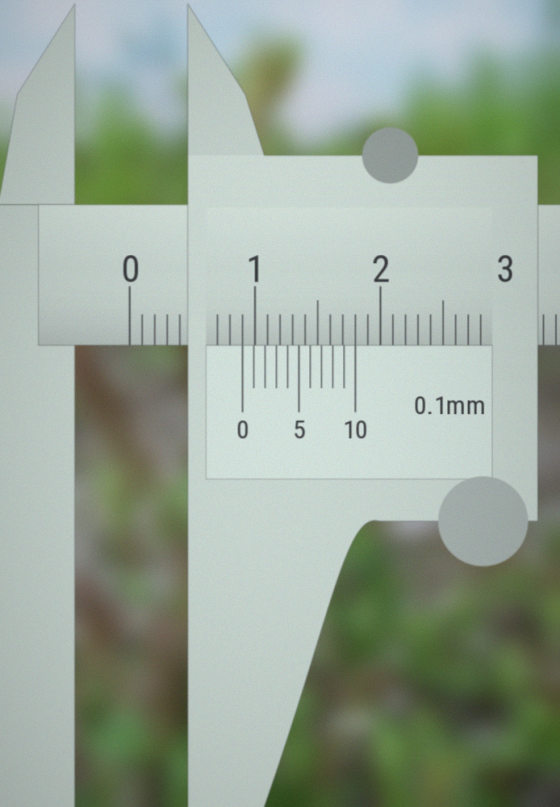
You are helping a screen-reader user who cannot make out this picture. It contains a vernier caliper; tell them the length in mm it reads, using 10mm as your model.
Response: 9.0mm
